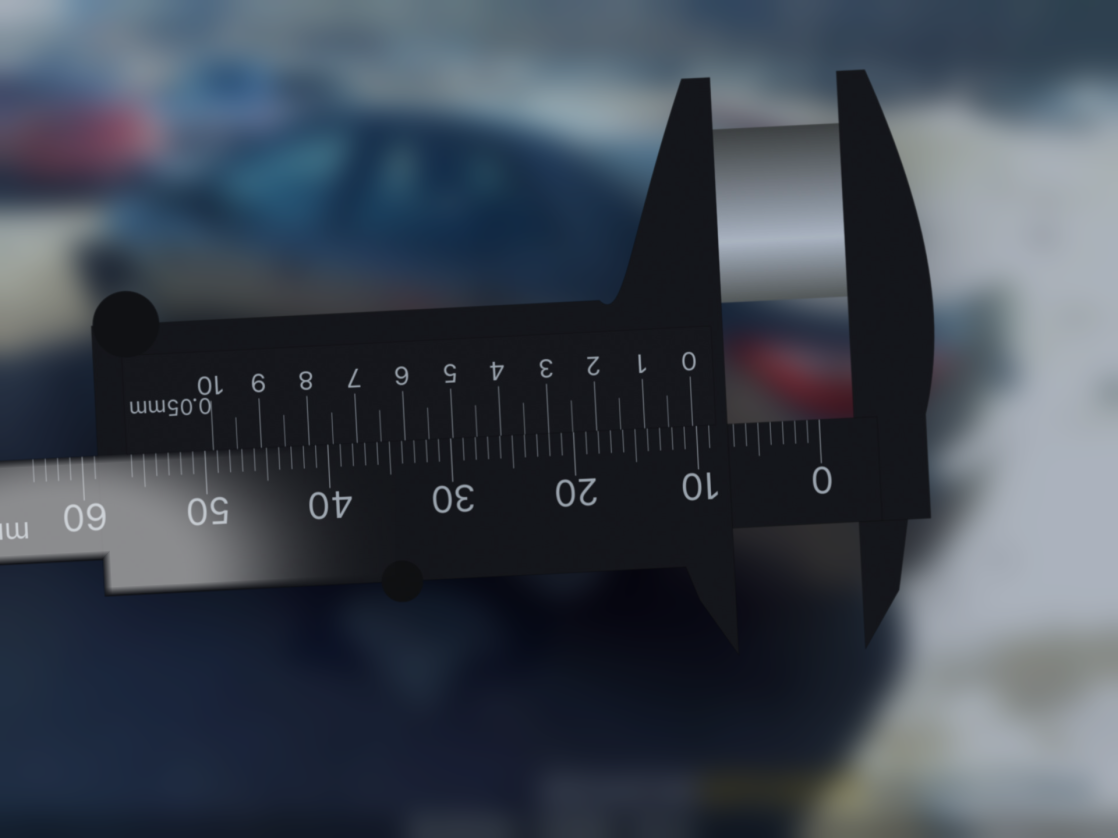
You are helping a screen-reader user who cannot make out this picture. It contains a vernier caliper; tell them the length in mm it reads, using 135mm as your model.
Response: 10.3mm
